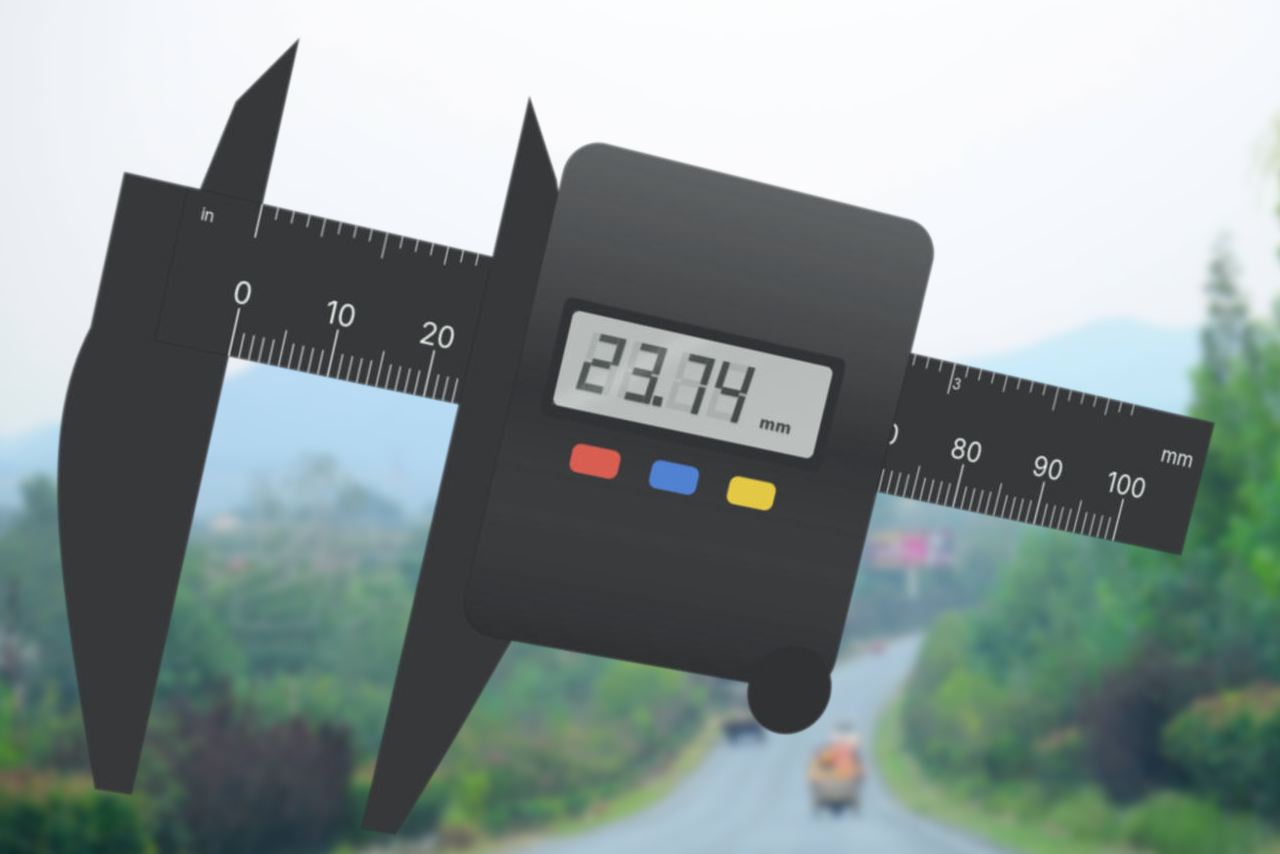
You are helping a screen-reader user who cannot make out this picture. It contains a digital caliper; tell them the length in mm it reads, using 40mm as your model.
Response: 23.74mm
